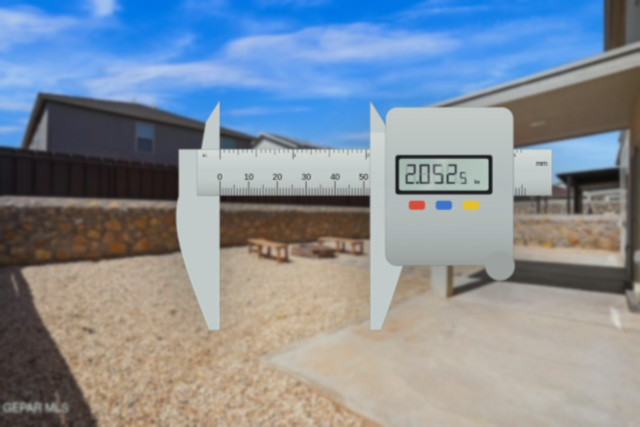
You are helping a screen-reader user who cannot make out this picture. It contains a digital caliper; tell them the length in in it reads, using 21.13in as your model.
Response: 2.0525in
